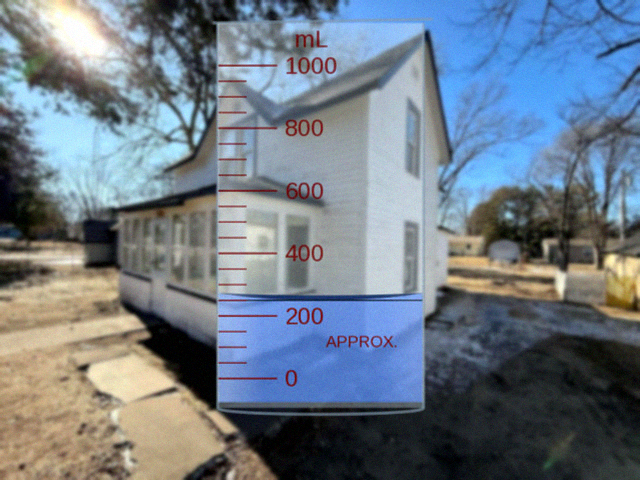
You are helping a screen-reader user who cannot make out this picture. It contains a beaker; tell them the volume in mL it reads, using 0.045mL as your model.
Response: 250mL
